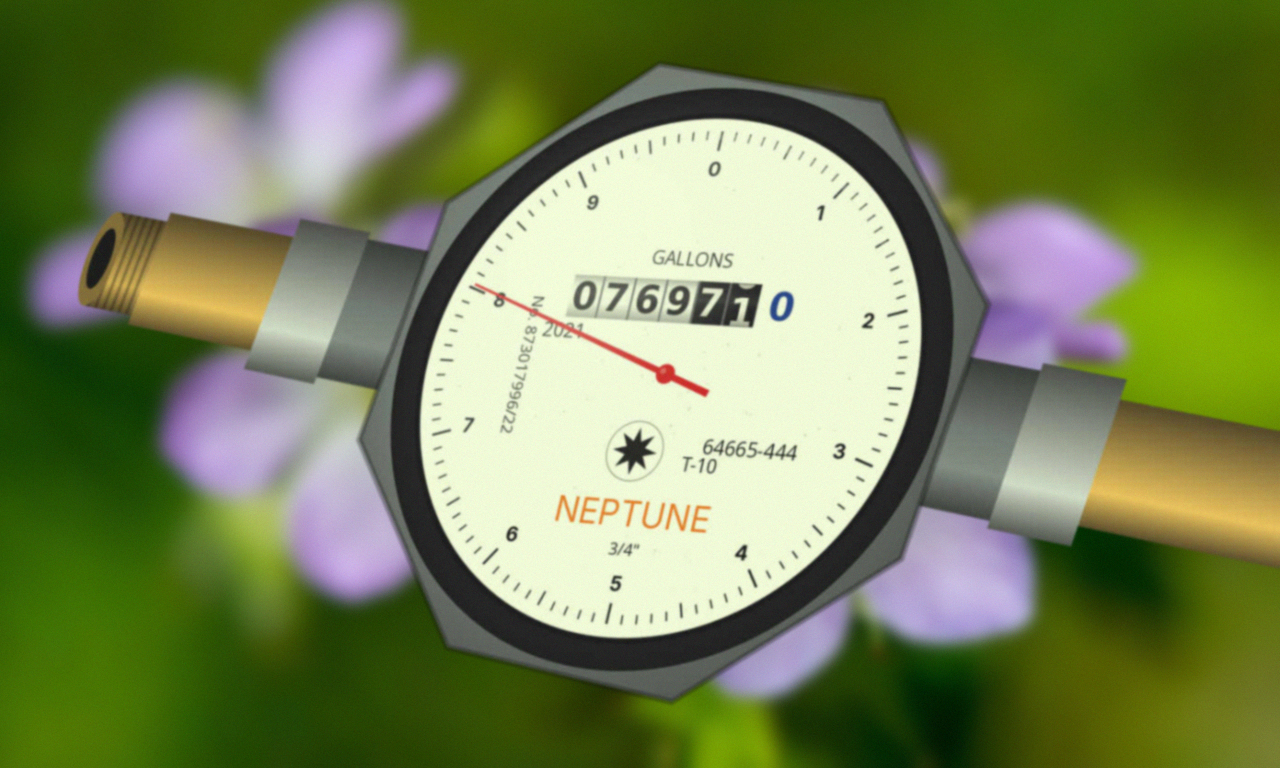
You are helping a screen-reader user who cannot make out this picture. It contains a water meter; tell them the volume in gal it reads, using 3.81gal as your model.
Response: 769708.0gal
